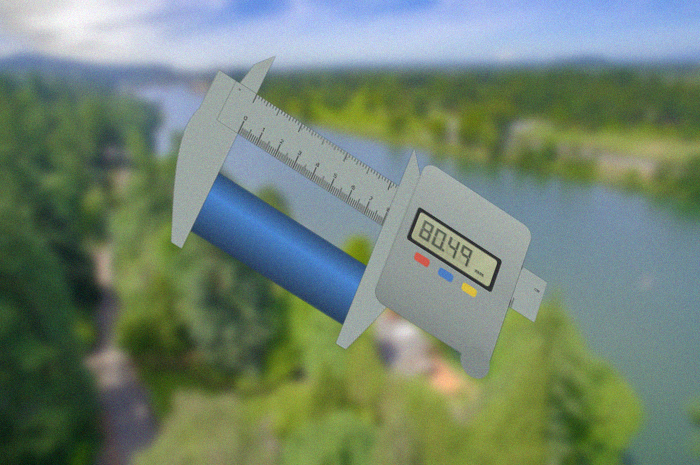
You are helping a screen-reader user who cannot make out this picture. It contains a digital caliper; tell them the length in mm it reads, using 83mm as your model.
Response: 80.49mm
